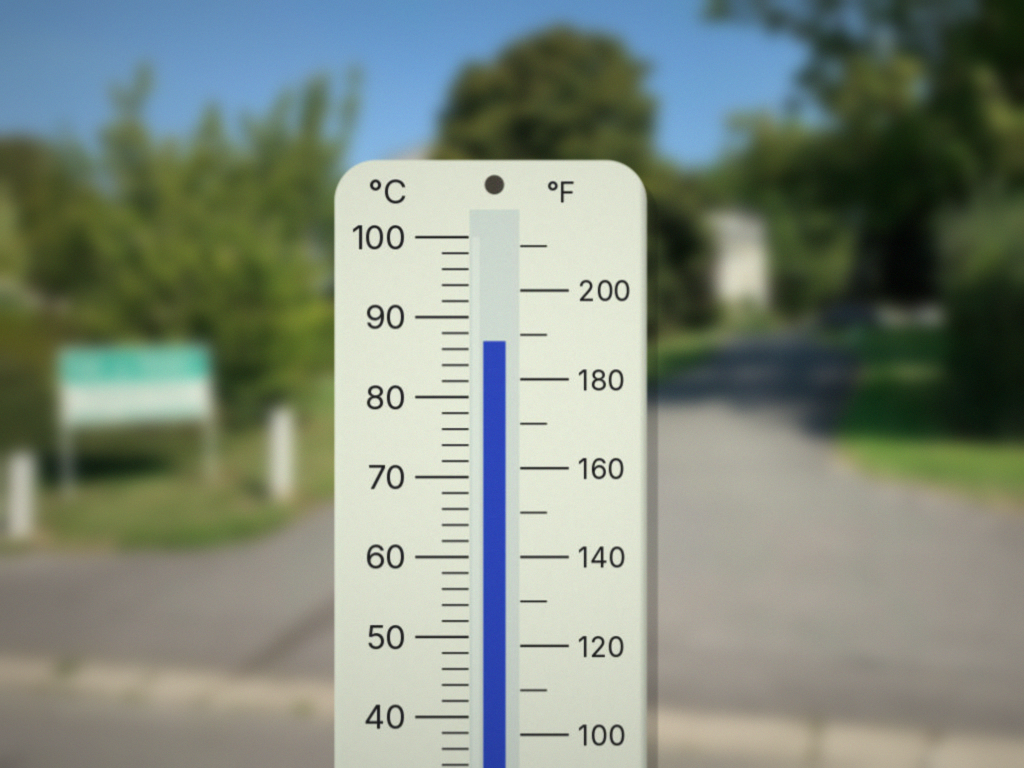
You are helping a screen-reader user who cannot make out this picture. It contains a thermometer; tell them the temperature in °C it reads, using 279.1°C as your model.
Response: 87°C
